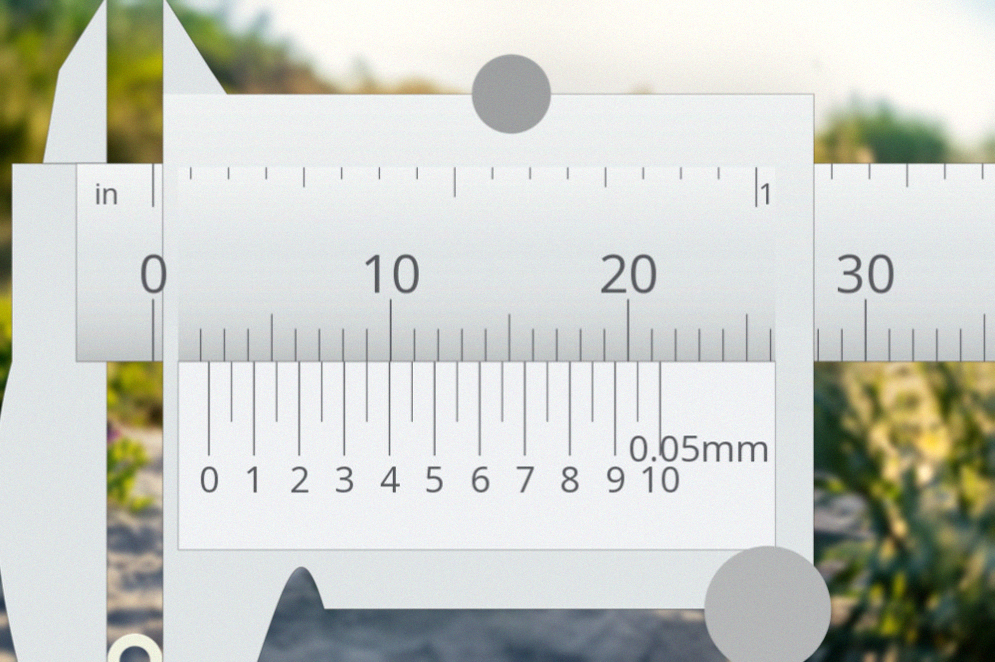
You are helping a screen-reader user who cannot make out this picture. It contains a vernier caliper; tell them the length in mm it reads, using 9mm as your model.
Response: 2.35mm
